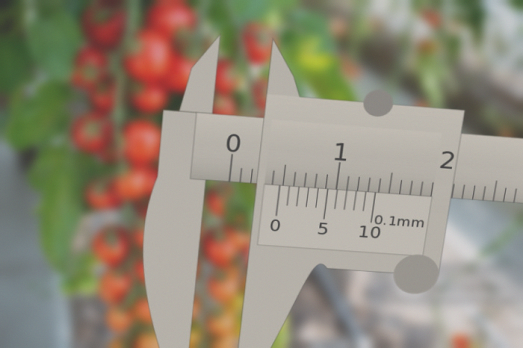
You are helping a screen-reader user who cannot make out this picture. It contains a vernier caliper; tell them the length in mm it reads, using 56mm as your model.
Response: 4.7mm
